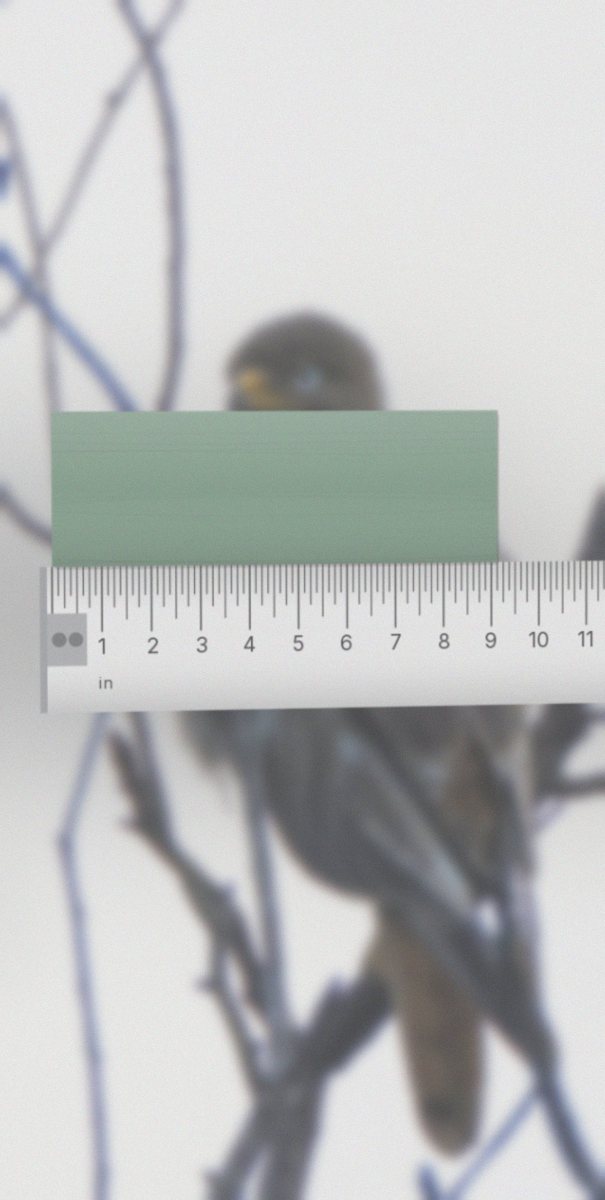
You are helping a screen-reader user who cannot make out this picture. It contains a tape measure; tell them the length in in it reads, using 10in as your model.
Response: 9.125in
